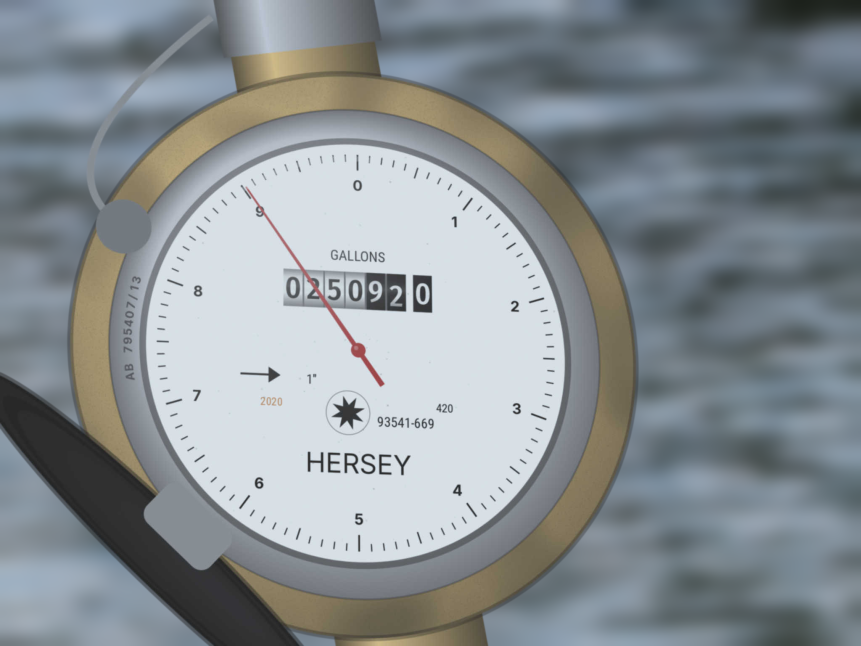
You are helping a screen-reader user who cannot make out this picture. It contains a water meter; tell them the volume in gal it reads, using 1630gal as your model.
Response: 250919.0gal
